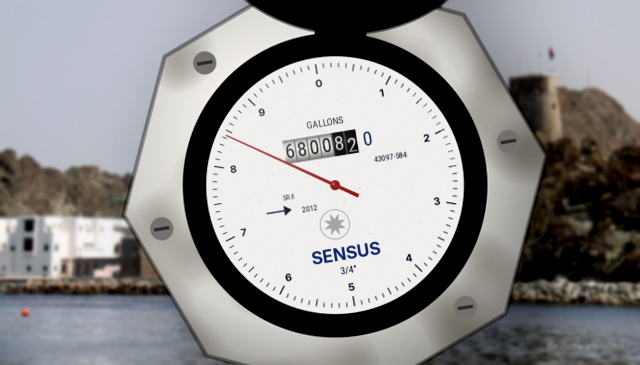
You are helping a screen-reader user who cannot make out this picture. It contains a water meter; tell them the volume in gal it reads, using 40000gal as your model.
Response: 6800818.4gal
